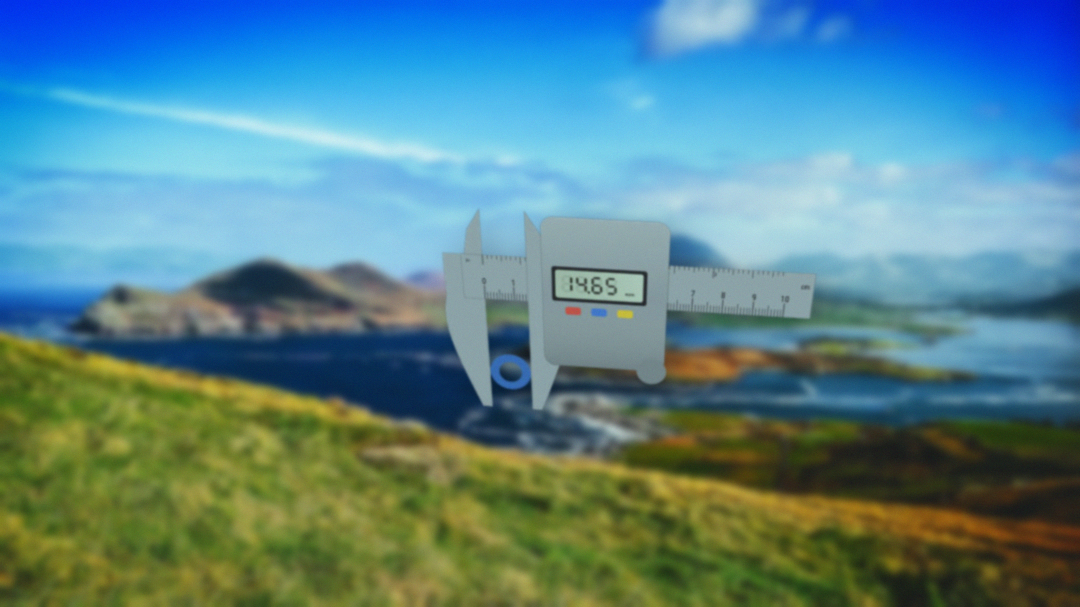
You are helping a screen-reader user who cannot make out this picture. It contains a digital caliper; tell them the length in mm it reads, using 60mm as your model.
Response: 14.65mm
